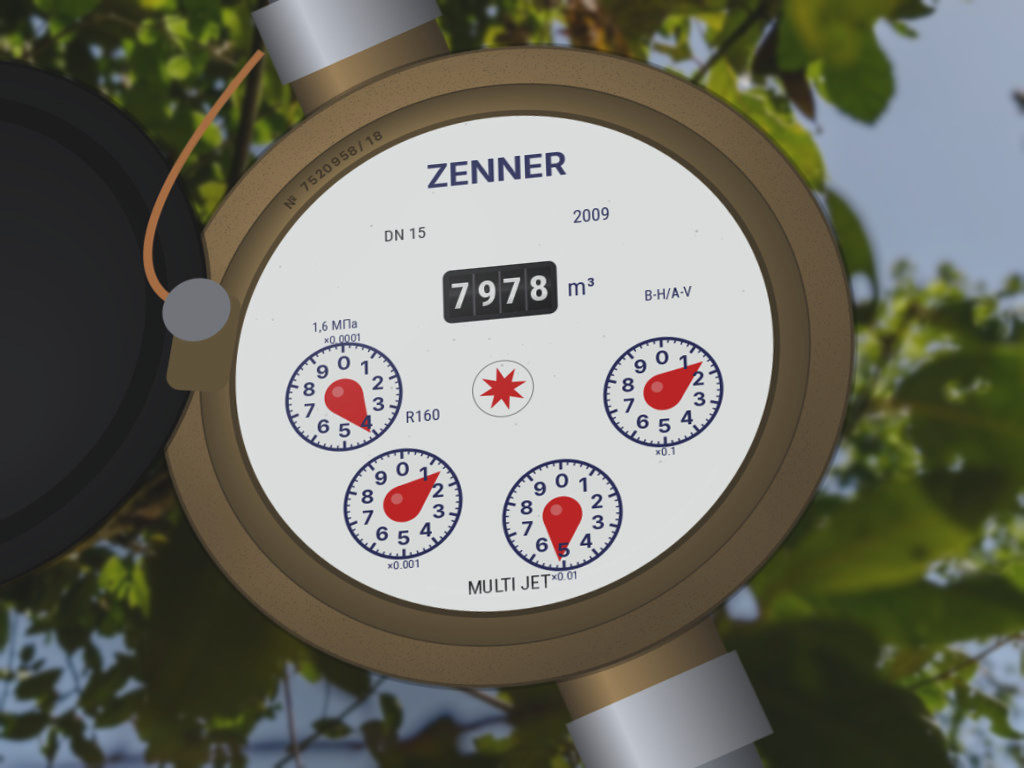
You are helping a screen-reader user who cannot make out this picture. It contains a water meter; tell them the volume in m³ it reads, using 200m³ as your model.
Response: 7978.1514m³
